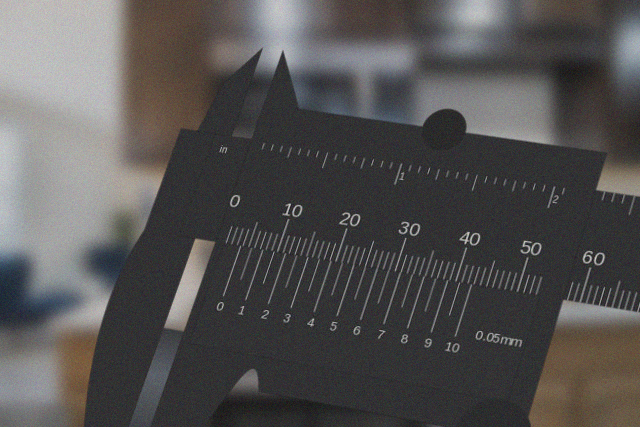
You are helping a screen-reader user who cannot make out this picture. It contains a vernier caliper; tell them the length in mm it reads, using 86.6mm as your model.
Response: 3.6mm
